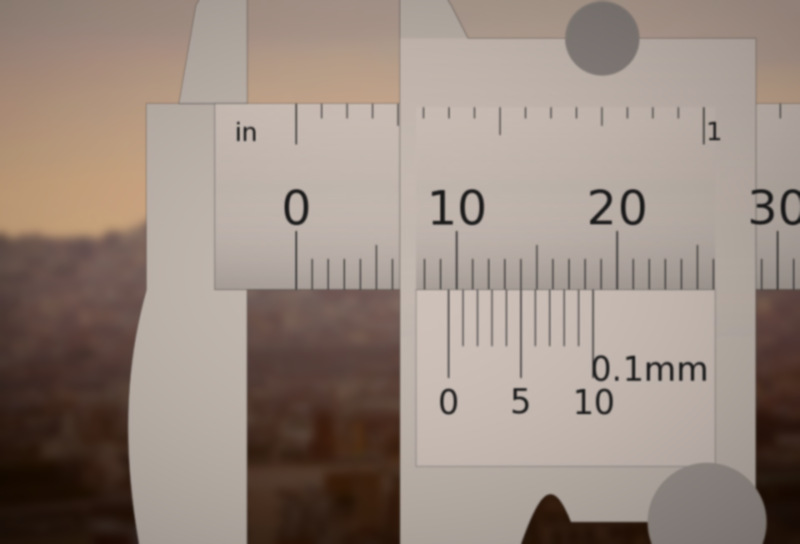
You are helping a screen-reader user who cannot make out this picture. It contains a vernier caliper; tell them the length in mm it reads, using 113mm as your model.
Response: 9.5mm
